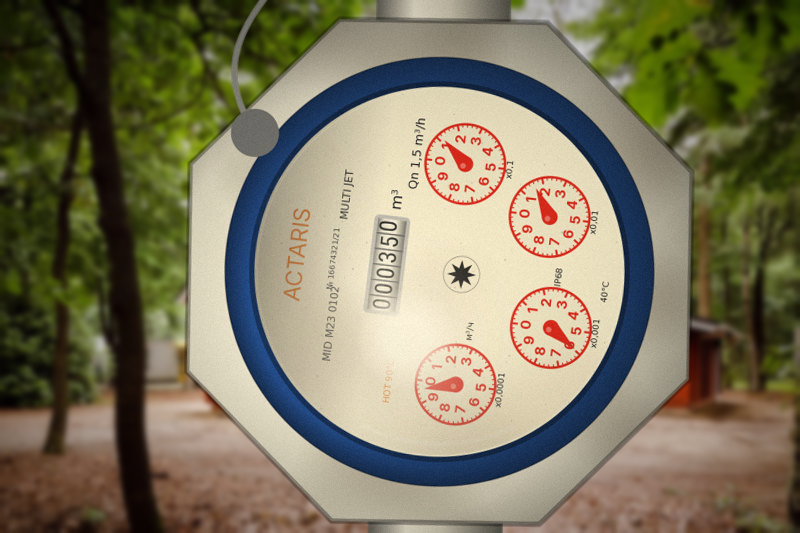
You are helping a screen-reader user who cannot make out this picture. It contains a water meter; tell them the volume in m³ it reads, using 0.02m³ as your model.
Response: 350.1159m³
